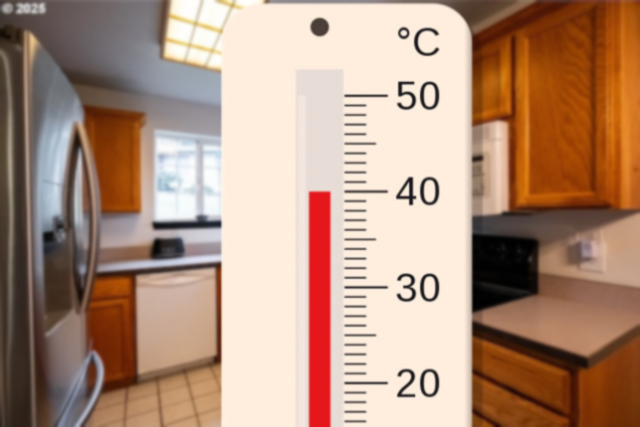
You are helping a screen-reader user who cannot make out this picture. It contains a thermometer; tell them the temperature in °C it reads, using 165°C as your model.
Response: 40°C
